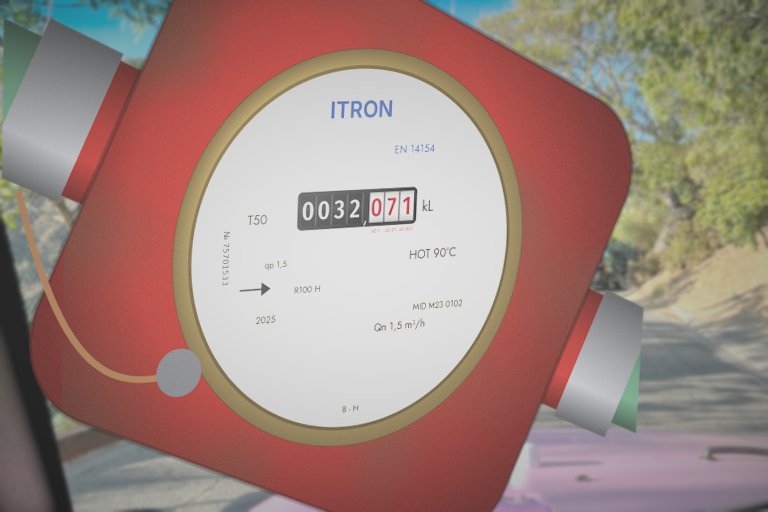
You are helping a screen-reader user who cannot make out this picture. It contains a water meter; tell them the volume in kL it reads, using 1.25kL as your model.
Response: 32.071kL
